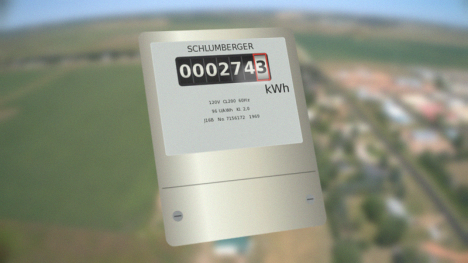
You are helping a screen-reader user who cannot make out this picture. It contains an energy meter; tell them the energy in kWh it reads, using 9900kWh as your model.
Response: 274.3kWh
